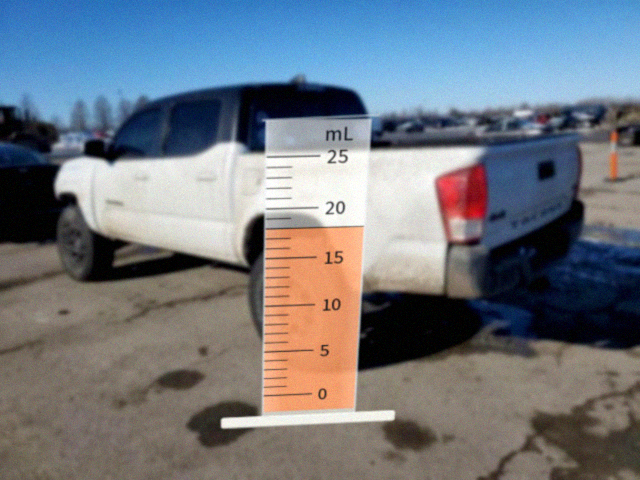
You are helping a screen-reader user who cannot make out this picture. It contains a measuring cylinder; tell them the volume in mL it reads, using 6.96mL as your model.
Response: 18mL
